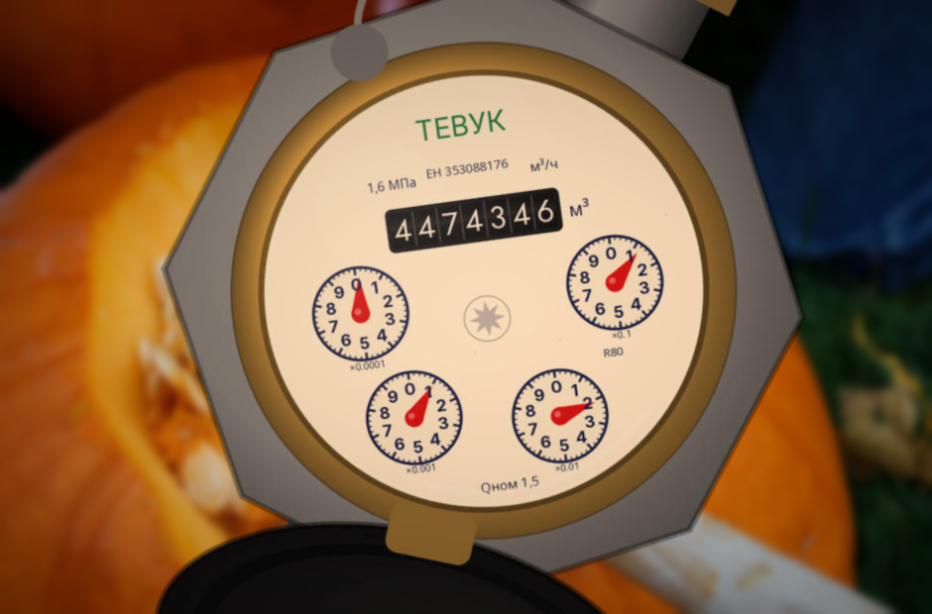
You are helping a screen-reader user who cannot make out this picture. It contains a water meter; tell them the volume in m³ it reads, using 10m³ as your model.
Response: 4474346.1210m³
